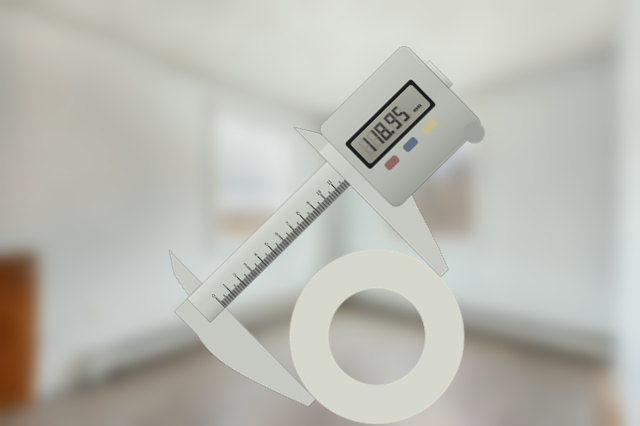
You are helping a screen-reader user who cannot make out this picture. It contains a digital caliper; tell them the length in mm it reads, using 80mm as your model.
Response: 118.95mm
